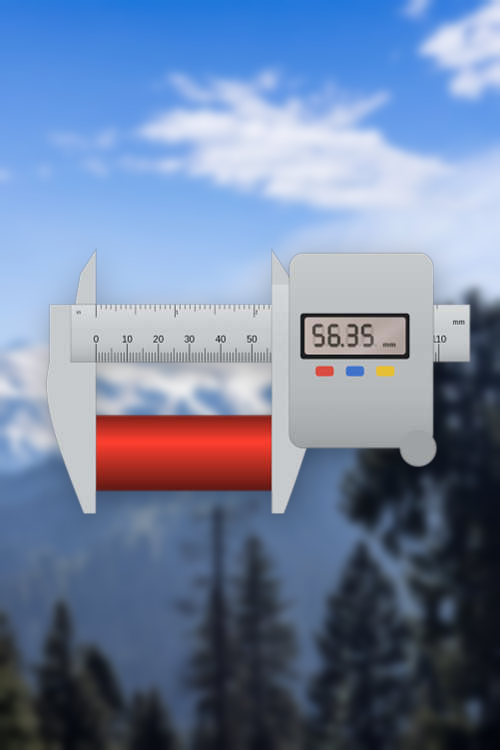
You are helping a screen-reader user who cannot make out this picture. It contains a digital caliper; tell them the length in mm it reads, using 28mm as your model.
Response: 56.35mm
